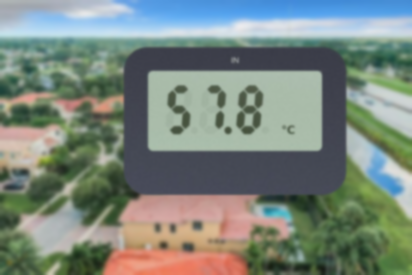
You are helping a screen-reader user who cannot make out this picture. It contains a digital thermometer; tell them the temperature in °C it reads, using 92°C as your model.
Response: 57.8°C
